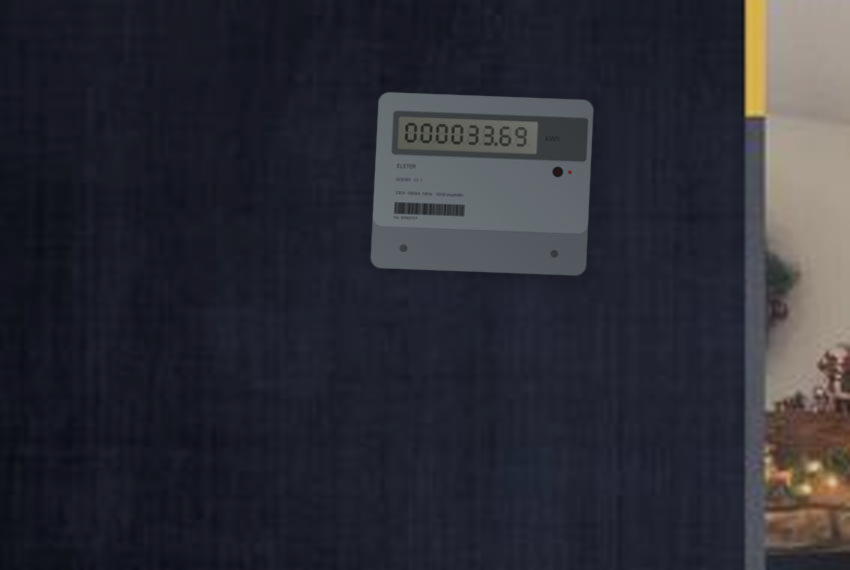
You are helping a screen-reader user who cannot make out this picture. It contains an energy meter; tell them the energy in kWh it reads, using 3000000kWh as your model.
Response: 33.69kWh
